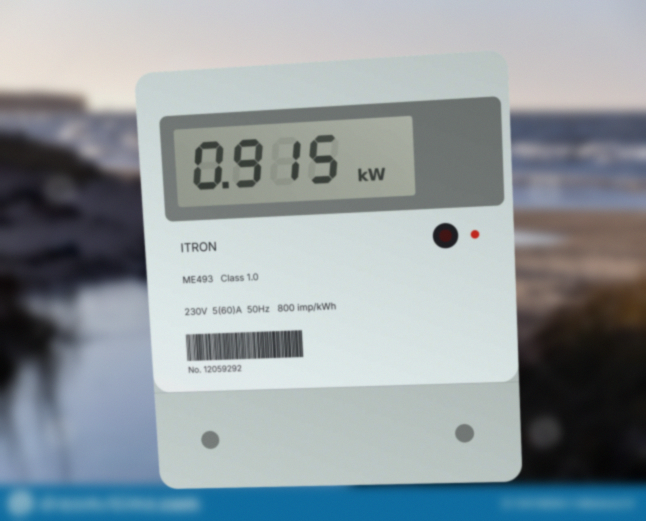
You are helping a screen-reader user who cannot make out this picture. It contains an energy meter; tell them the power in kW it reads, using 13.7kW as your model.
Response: 0.915kW
